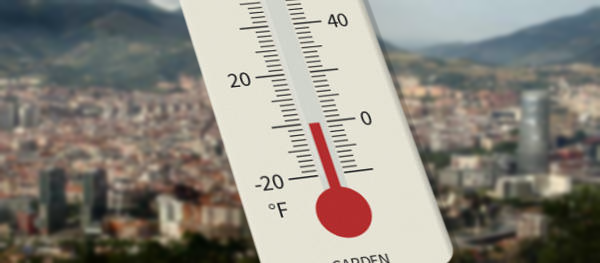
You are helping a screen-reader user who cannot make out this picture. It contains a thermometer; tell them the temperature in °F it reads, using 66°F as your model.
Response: 0°F
